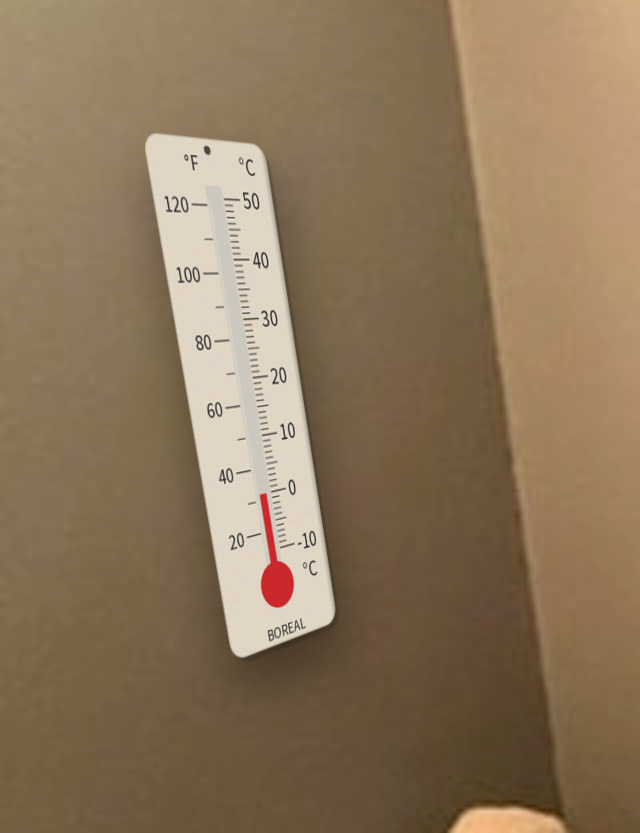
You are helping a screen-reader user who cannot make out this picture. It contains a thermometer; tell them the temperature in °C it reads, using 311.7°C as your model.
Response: 0°C
